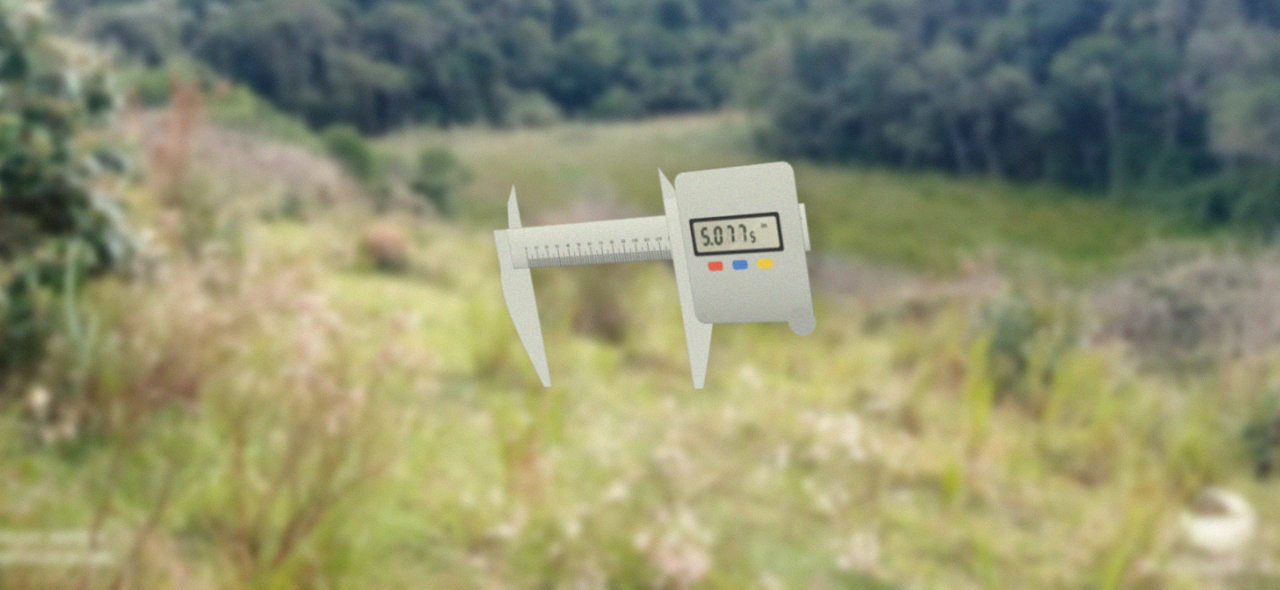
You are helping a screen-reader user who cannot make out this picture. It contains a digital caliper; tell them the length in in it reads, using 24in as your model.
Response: 5.0775in
